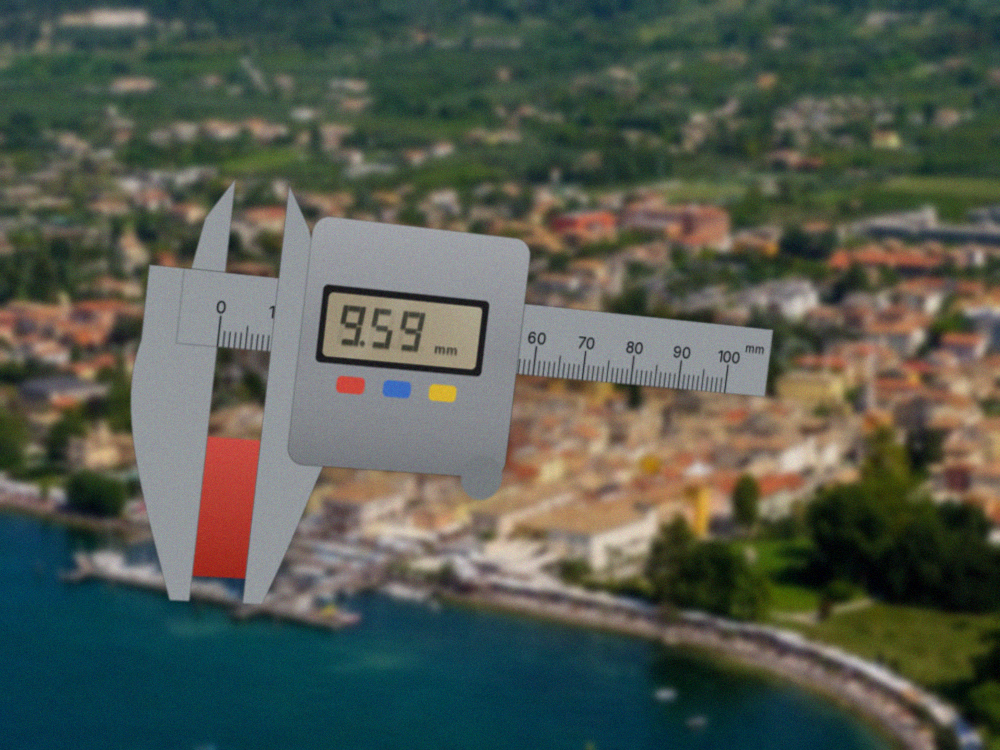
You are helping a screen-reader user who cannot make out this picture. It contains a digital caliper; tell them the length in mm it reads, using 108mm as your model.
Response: 9.59mm
